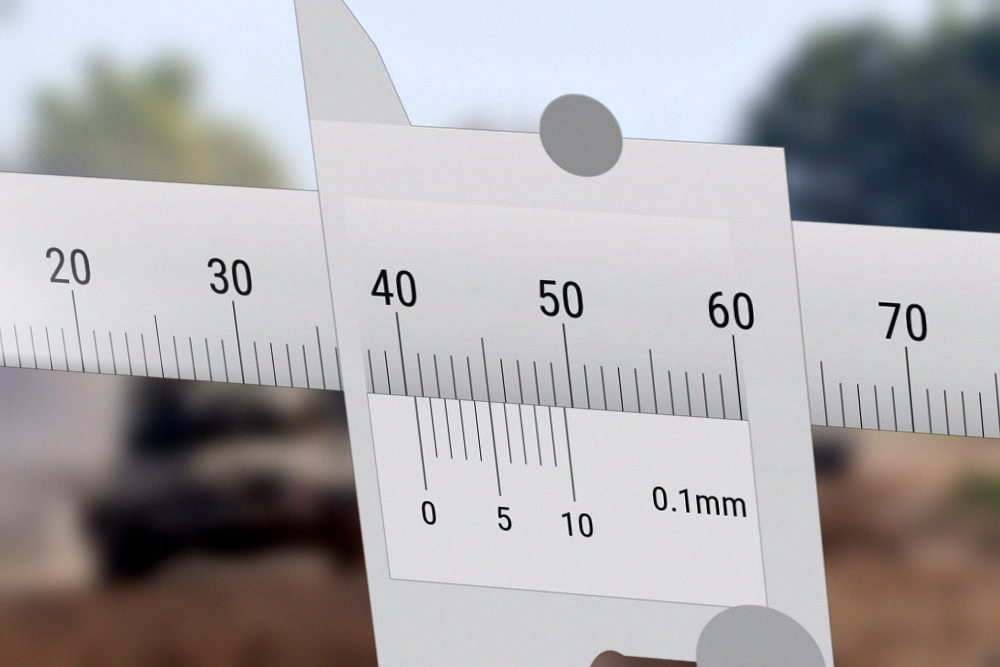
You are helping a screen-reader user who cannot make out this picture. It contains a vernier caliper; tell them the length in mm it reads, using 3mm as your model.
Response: 40.5mm
